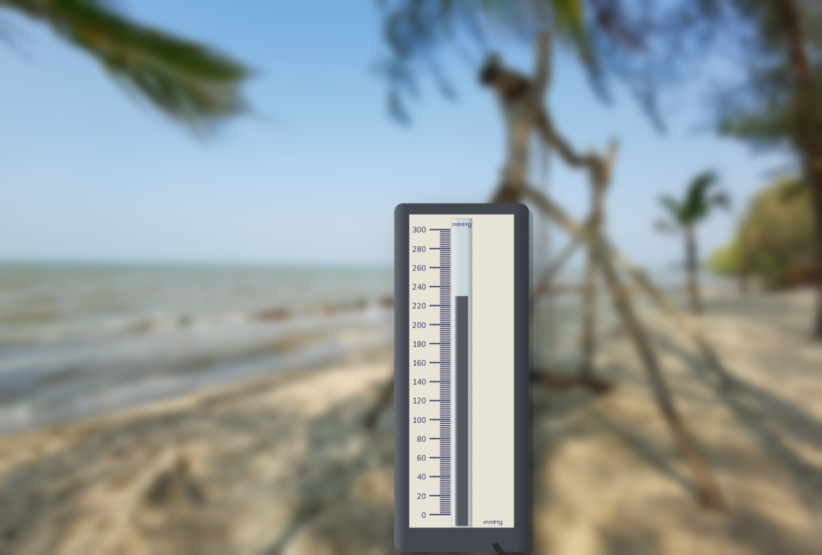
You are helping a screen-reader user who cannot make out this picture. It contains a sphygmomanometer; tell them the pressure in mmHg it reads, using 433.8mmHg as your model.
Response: 230mmHg
